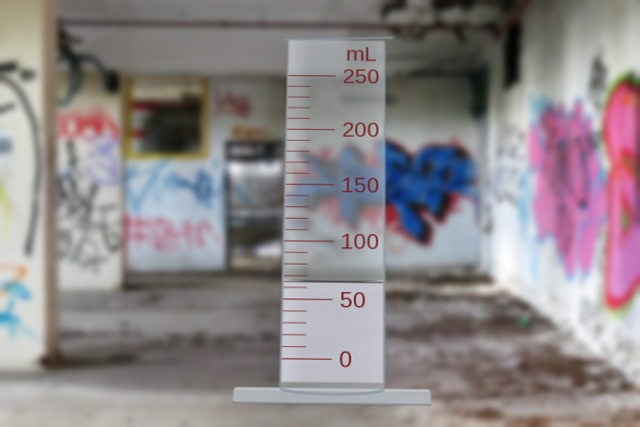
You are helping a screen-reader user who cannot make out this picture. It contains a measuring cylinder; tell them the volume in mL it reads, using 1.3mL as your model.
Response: 65mL
